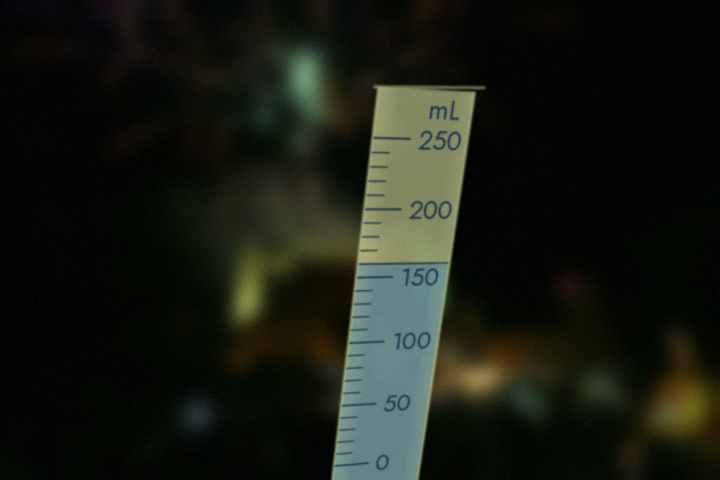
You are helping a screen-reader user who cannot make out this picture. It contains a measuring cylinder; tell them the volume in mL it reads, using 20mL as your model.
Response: 160mL
